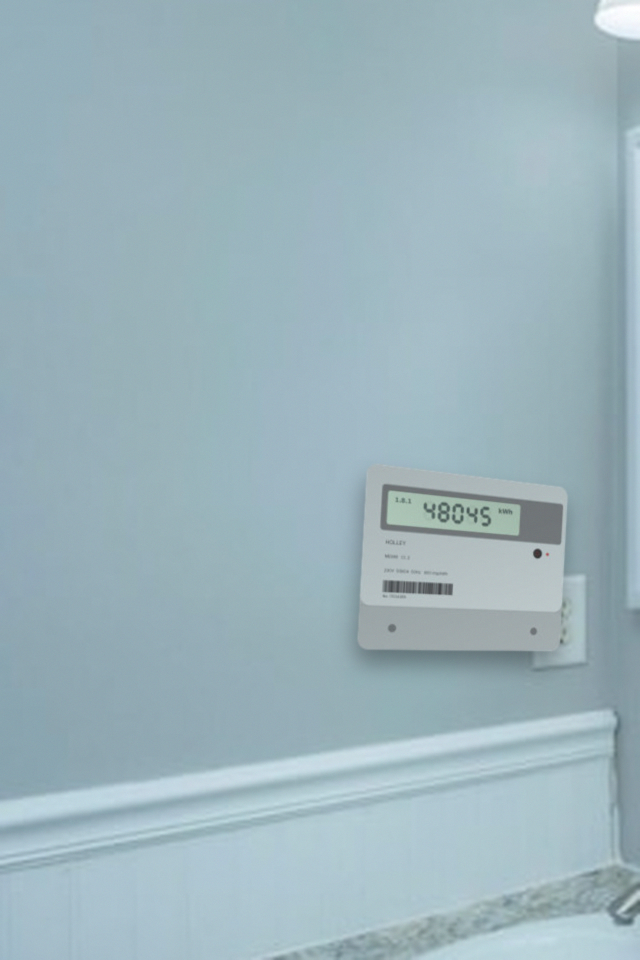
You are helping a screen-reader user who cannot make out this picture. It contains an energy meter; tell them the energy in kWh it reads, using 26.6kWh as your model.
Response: 48045kWh
